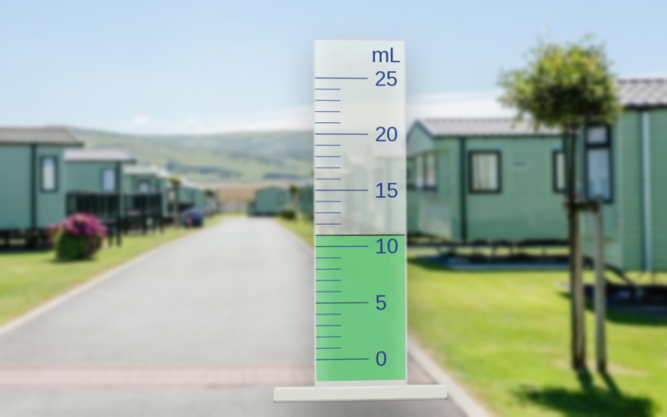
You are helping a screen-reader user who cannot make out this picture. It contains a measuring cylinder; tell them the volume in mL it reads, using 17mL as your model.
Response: 11mL
